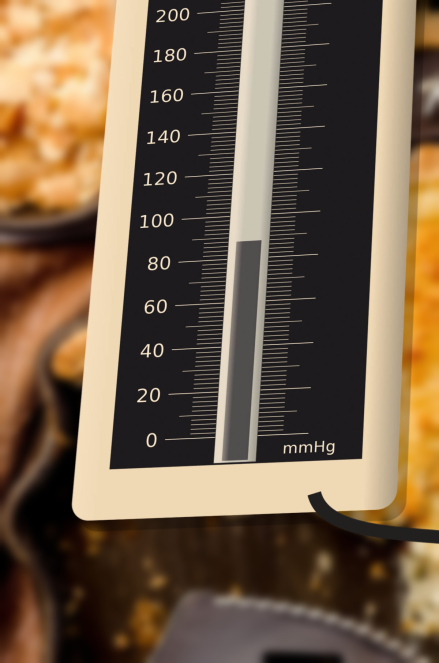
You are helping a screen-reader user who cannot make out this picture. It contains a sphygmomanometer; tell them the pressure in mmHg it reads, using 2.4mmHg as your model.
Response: 88mmHg
